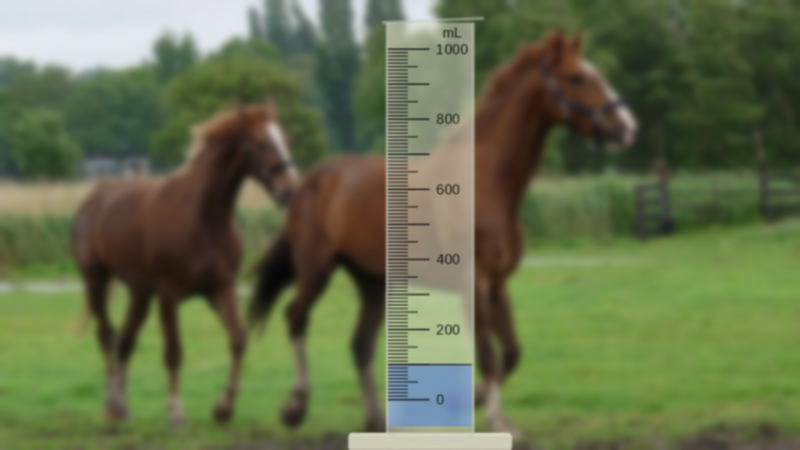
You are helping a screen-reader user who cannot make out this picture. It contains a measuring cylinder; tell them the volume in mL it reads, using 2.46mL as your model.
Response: 100mL
